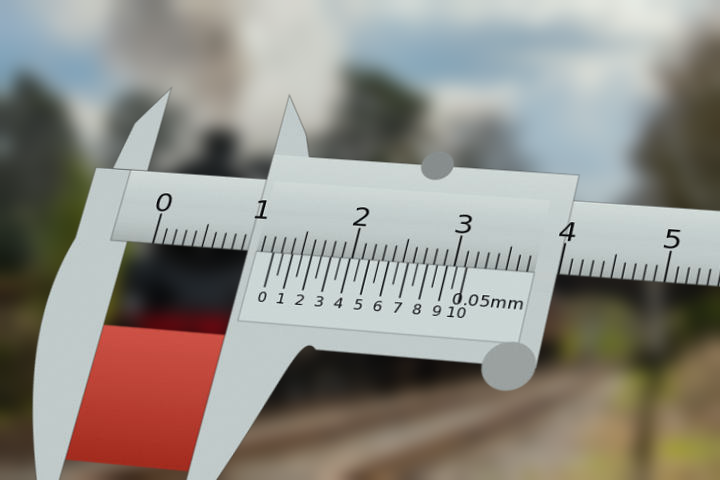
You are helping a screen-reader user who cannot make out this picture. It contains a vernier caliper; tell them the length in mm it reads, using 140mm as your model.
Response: 12.2mm
